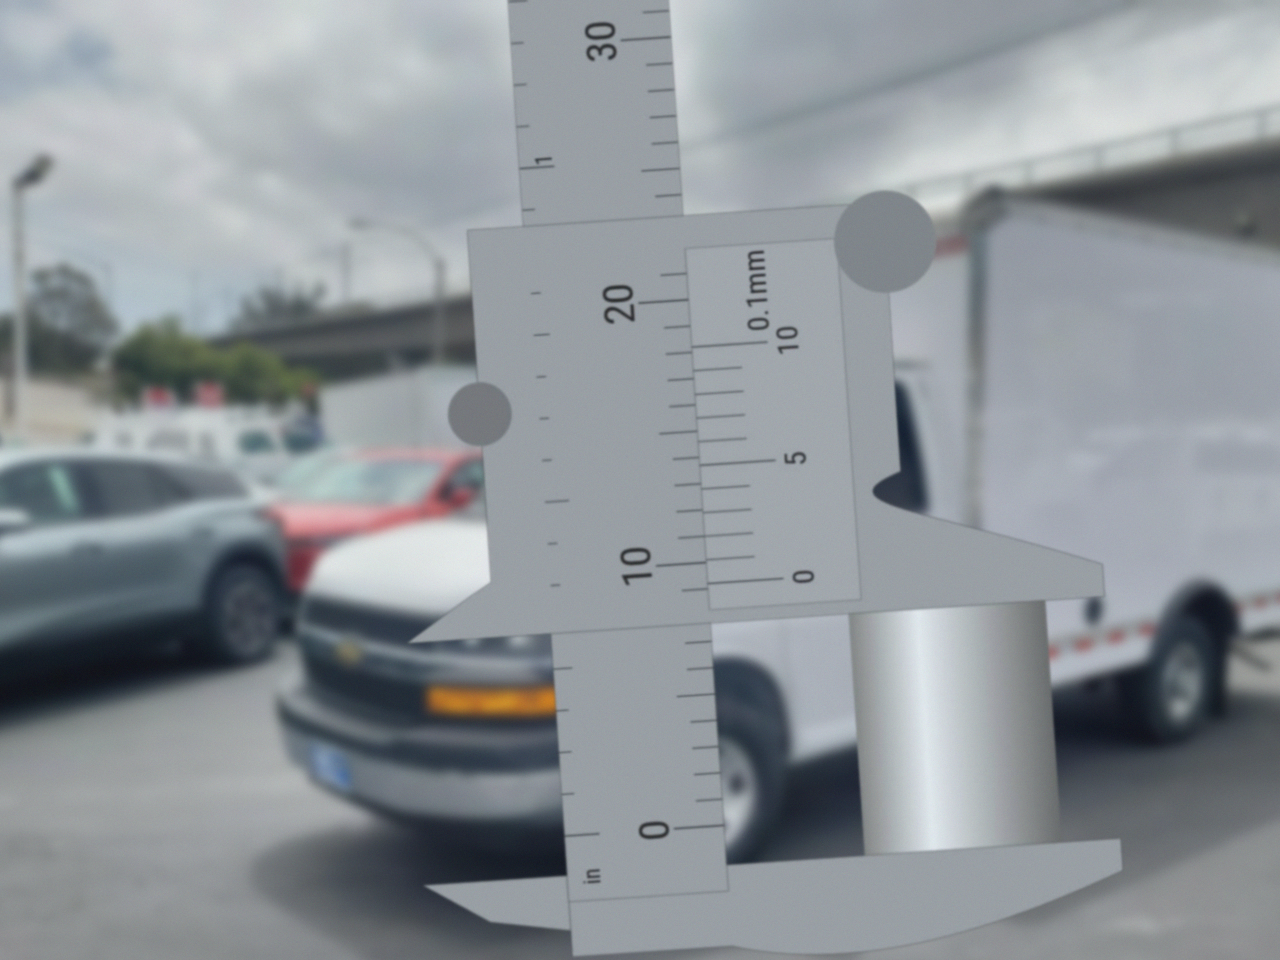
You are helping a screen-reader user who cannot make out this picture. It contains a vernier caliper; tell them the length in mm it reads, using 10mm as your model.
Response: 9.2mm
